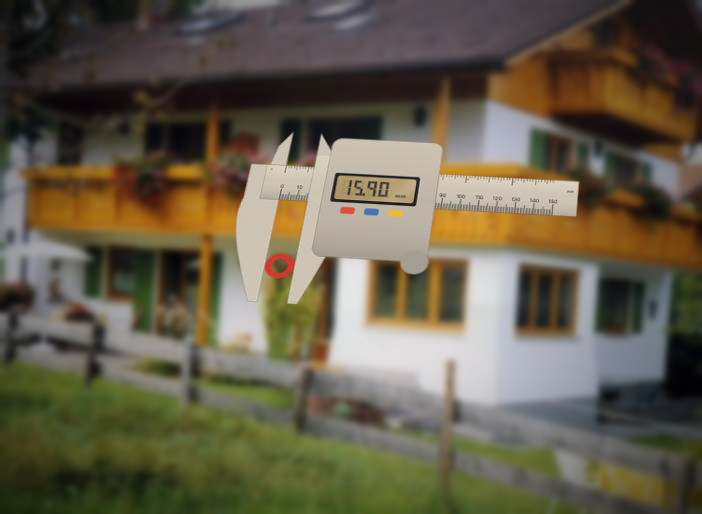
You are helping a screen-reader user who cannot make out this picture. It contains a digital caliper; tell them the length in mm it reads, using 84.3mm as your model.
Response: 15.90mm
